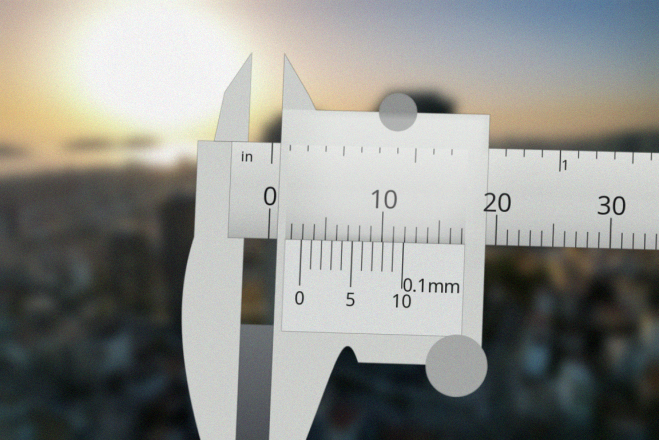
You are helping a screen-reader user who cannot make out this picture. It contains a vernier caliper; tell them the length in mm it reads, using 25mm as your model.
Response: 2.9mm
